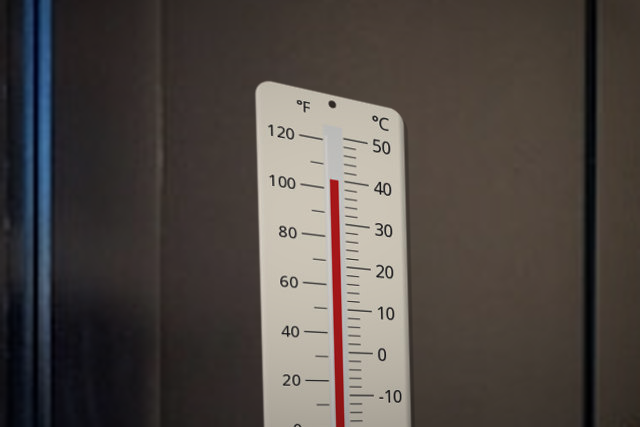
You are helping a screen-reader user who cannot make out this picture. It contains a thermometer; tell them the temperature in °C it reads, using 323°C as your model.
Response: 40°C
